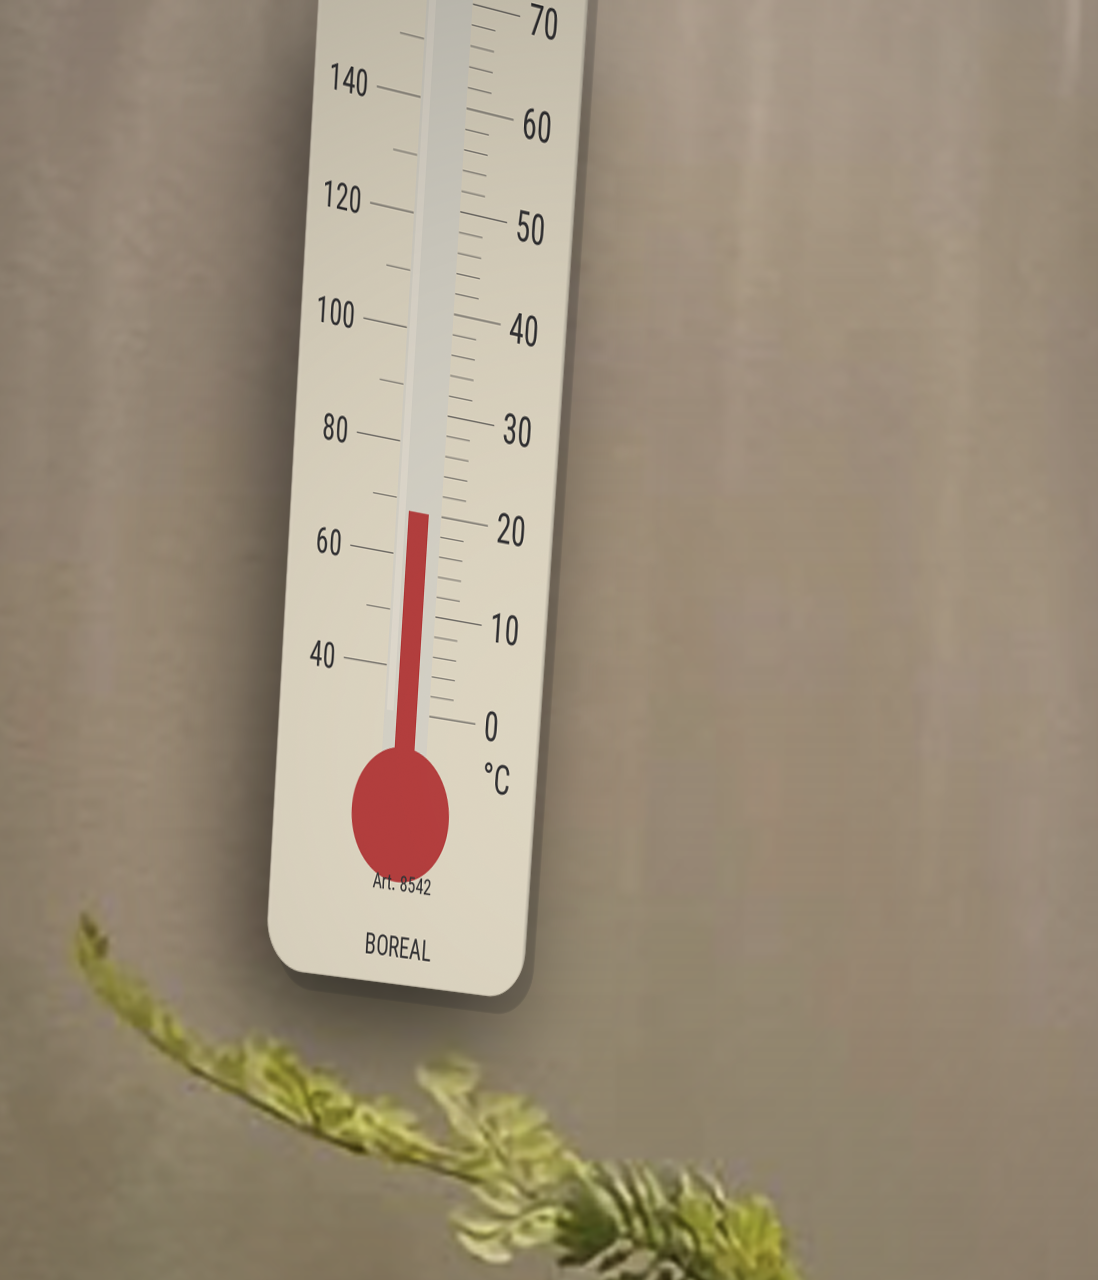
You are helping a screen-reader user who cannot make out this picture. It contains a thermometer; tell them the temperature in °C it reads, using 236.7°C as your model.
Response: 20°C
